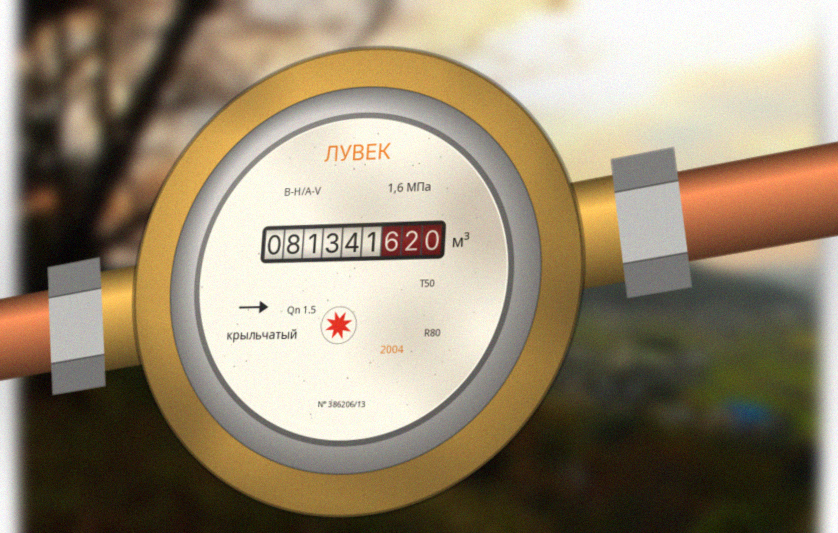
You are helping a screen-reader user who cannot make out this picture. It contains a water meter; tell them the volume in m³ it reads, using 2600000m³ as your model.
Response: 81341.620m³
